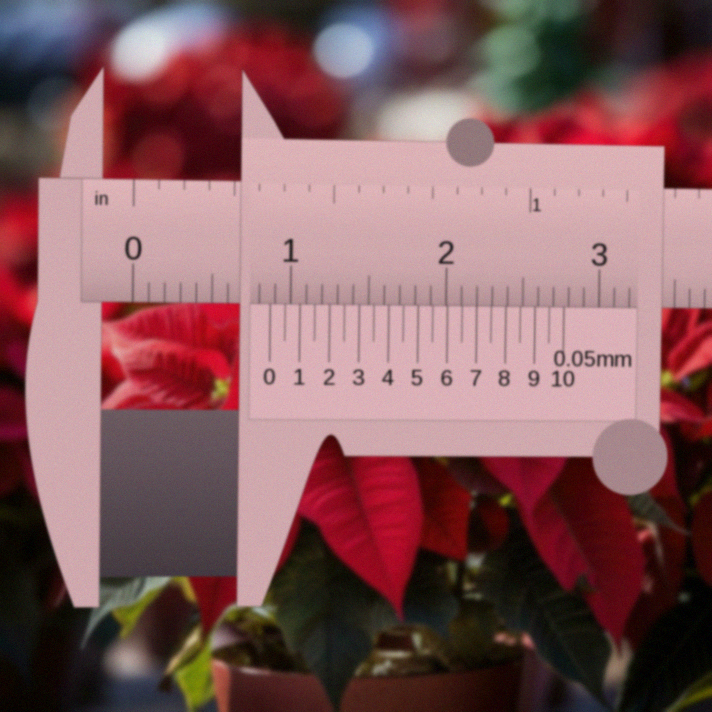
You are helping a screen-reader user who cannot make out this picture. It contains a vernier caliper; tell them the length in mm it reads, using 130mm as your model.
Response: 8.7mm
